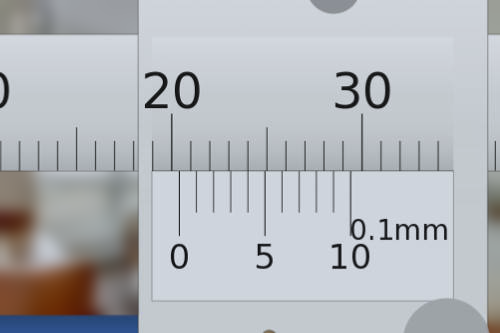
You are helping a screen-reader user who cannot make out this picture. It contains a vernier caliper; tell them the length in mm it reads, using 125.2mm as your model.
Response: 20.4mm
